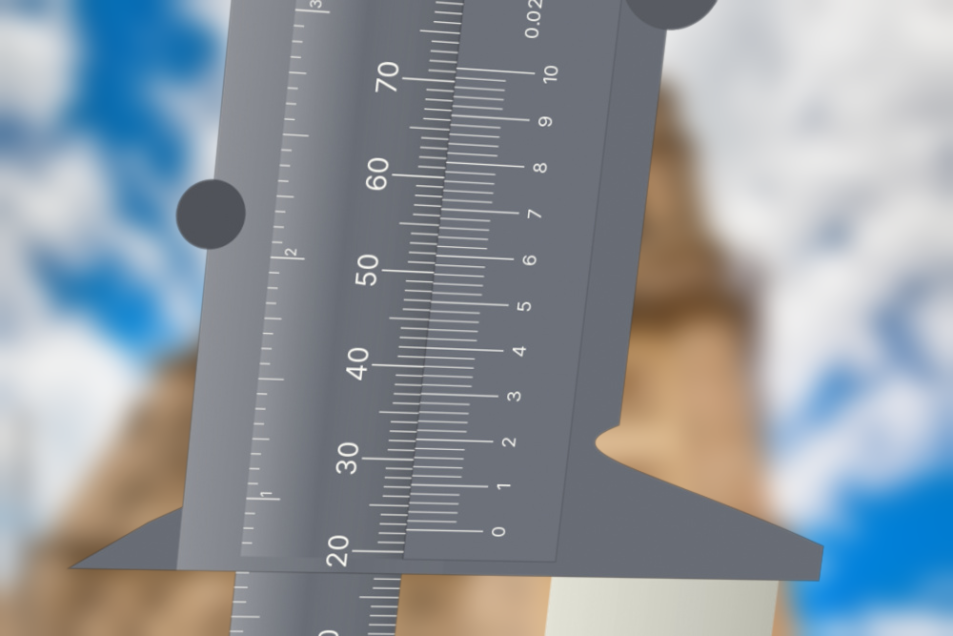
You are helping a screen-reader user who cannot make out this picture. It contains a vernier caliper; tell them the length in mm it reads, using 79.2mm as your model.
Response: 22.4mm
